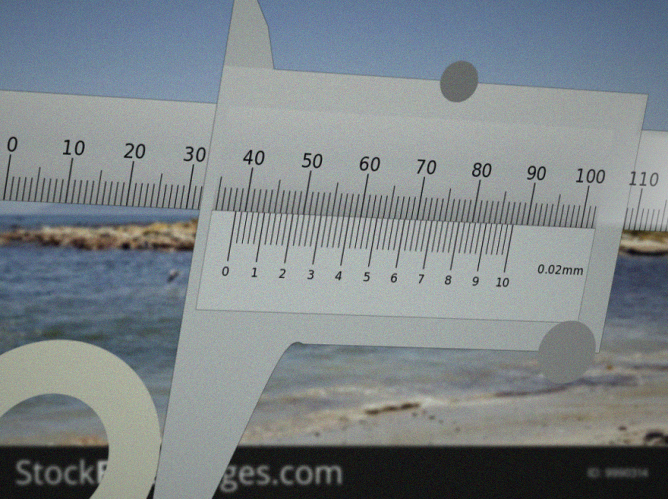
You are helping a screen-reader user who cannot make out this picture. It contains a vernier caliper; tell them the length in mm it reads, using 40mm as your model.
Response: 38.4mm
